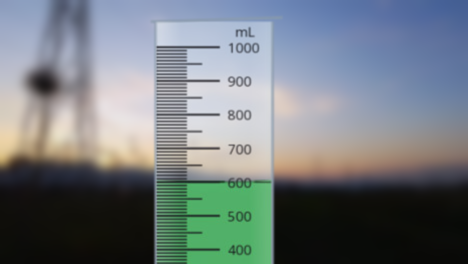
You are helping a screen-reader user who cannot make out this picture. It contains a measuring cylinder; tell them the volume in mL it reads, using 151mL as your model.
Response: 600mL
